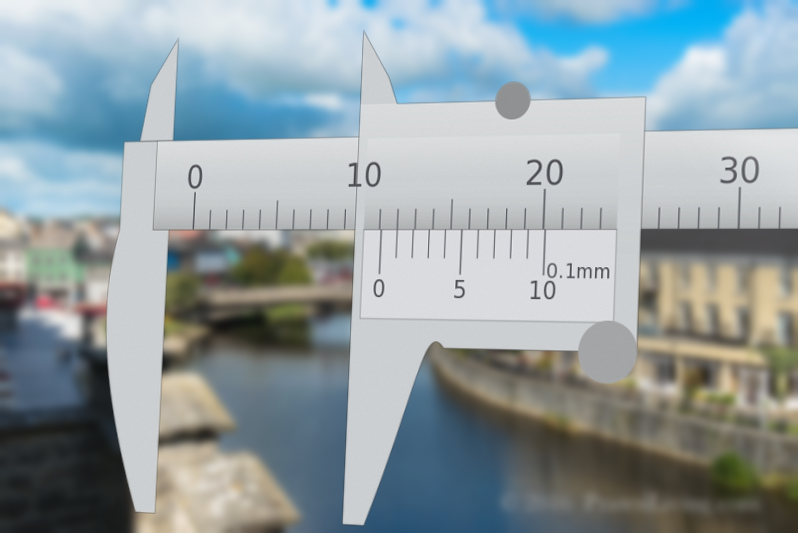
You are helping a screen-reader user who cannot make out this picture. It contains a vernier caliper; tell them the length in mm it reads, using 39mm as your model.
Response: 11.1mm
